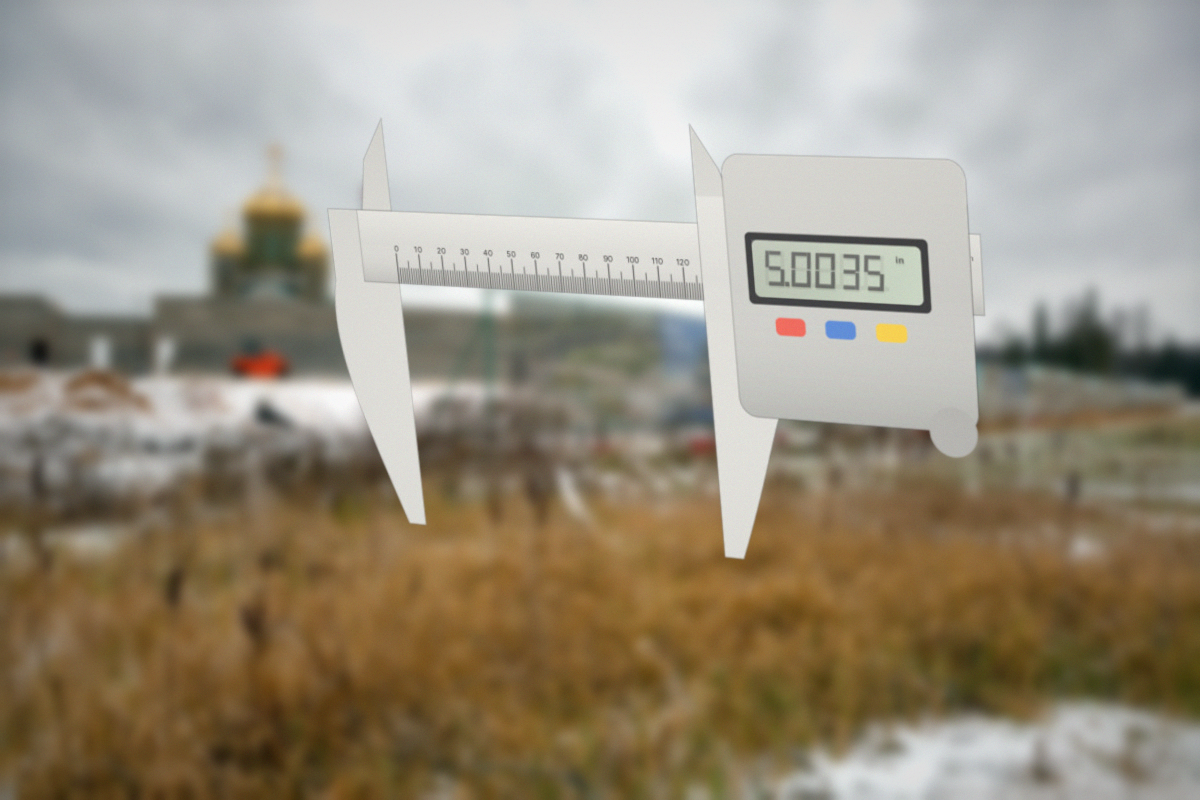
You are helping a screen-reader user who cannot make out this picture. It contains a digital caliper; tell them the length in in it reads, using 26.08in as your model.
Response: 5.0035in
